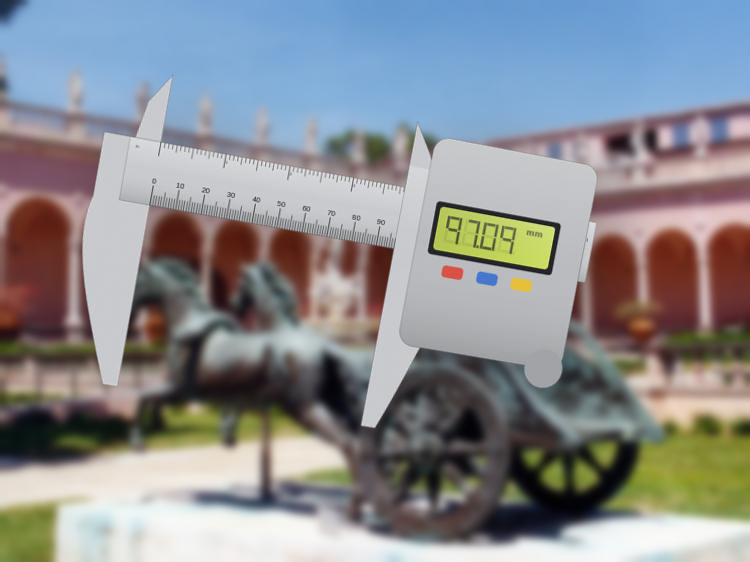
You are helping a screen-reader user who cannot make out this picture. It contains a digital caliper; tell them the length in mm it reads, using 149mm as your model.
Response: 97.09mm
